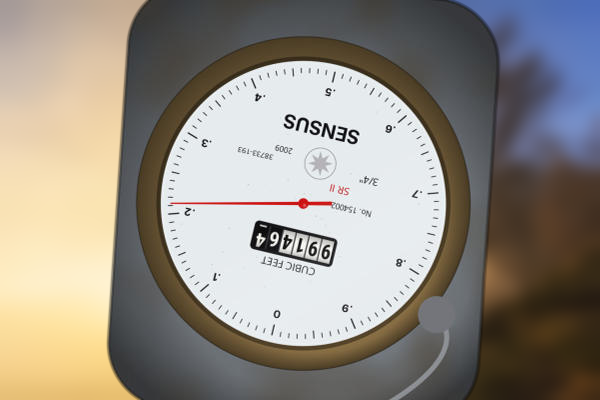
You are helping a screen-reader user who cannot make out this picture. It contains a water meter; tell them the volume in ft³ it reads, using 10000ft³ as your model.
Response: 991464.21ft³
